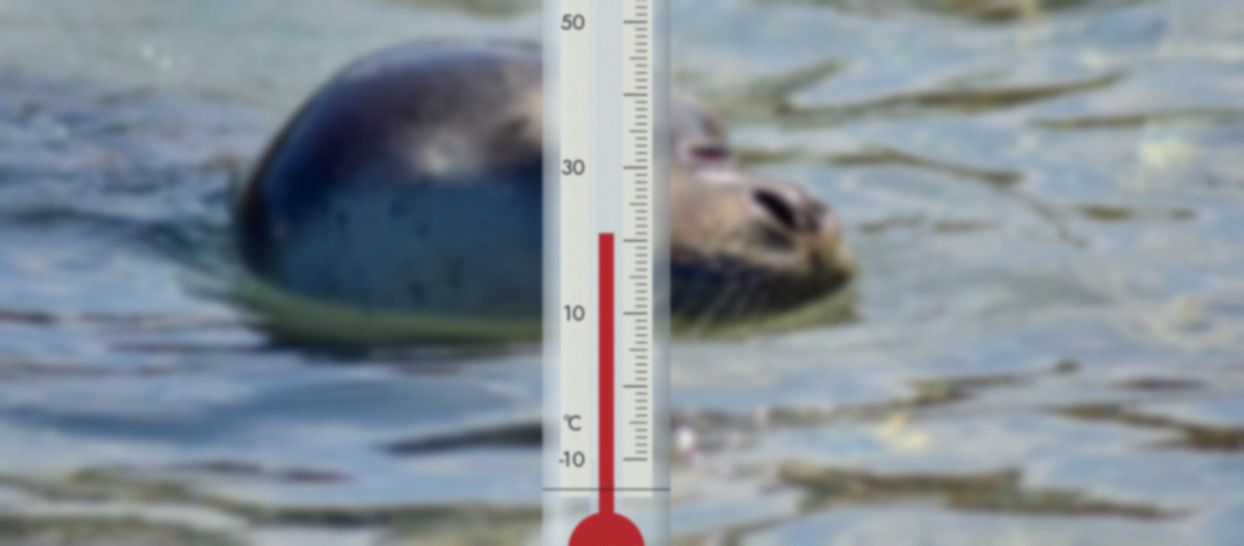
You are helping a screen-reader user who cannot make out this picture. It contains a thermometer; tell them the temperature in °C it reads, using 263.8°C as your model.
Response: 21°C
